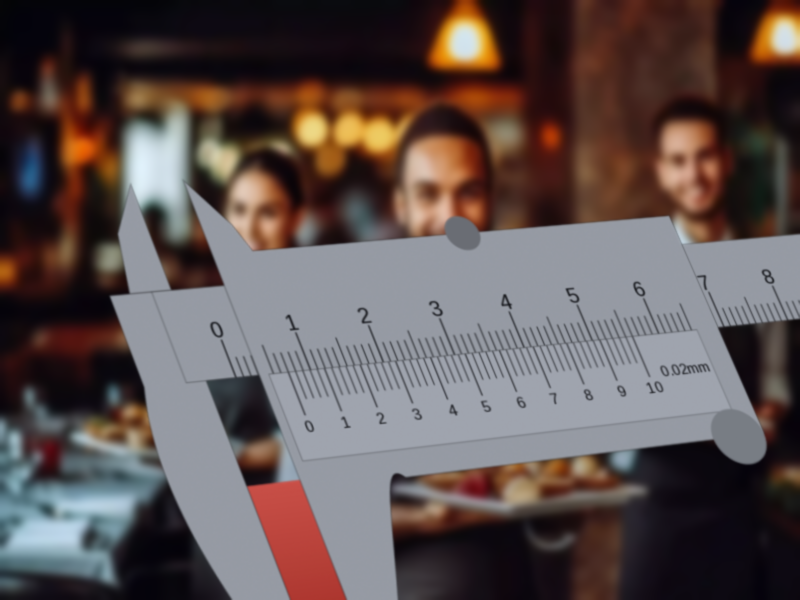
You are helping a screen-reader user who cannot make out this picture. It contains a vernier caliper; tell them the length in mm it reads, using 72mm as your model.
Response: 7.0mm
